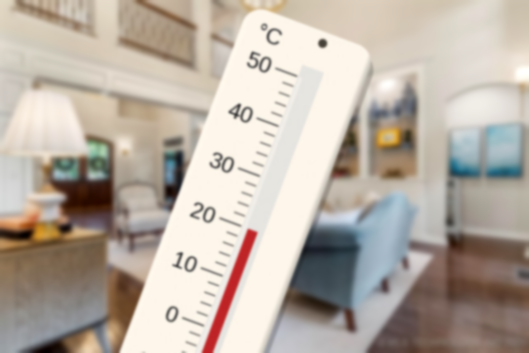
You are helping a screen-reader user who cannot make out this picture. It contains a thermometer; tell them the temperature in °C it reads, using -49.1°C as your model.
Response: 20°C
